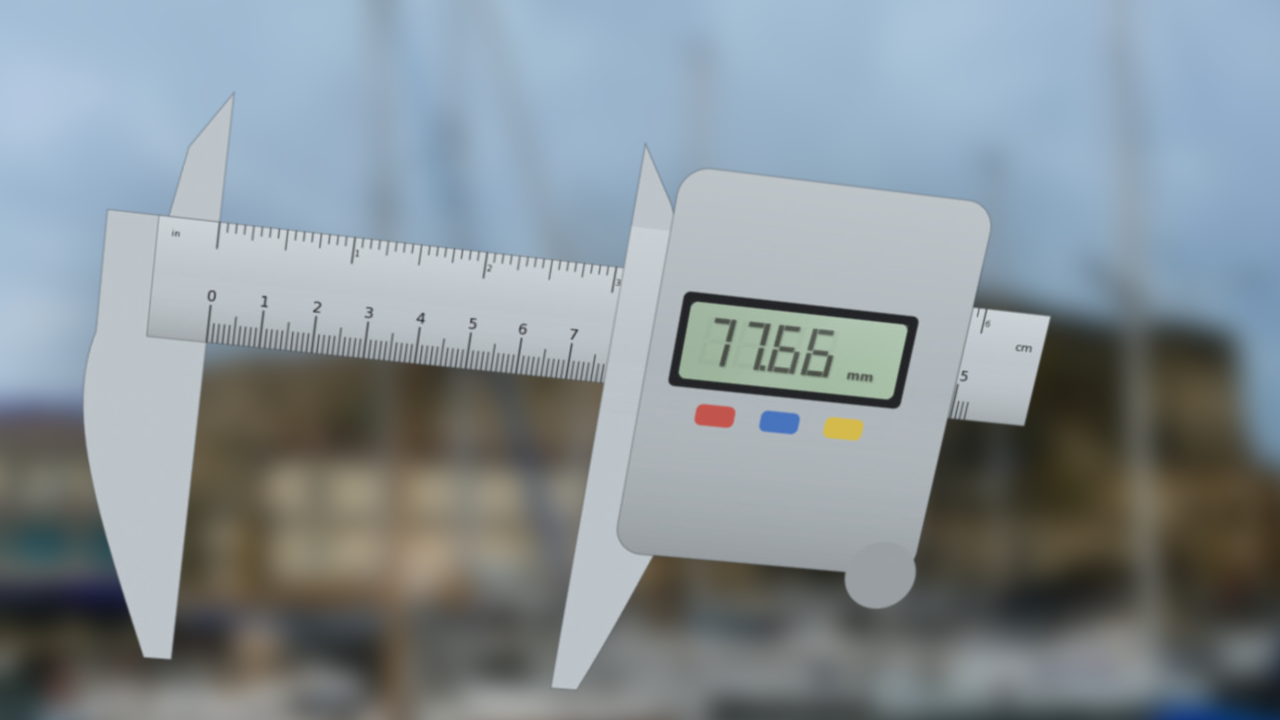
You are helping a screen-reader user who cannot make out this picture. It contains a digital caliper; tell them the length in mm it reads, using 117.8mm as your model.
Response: 77.66mm
